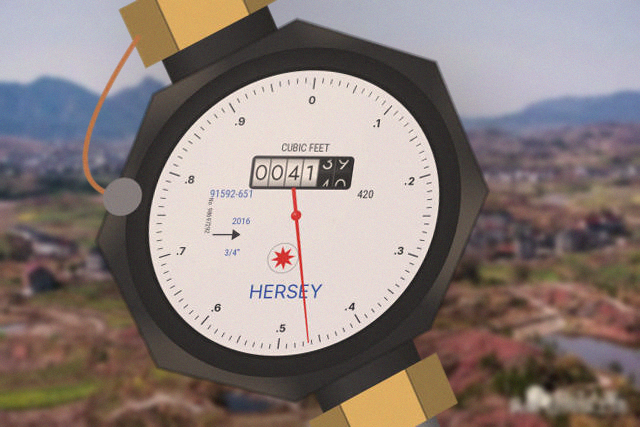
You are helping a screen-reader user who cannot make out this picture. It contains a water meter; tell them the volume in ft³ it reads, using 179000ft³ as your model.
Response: 4139.46ft³
